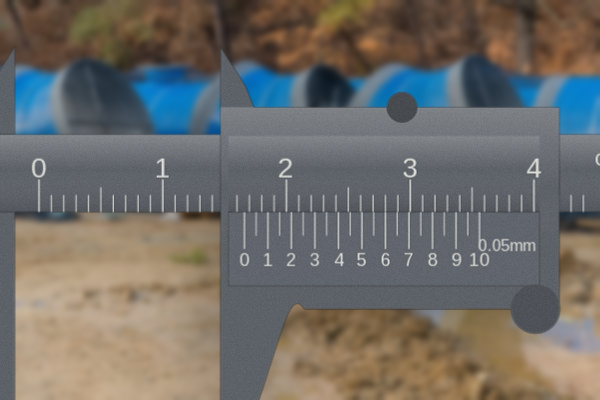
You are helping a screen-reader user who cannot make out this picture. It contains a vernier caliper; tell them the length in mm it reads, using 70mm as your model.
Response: 16.6mm
